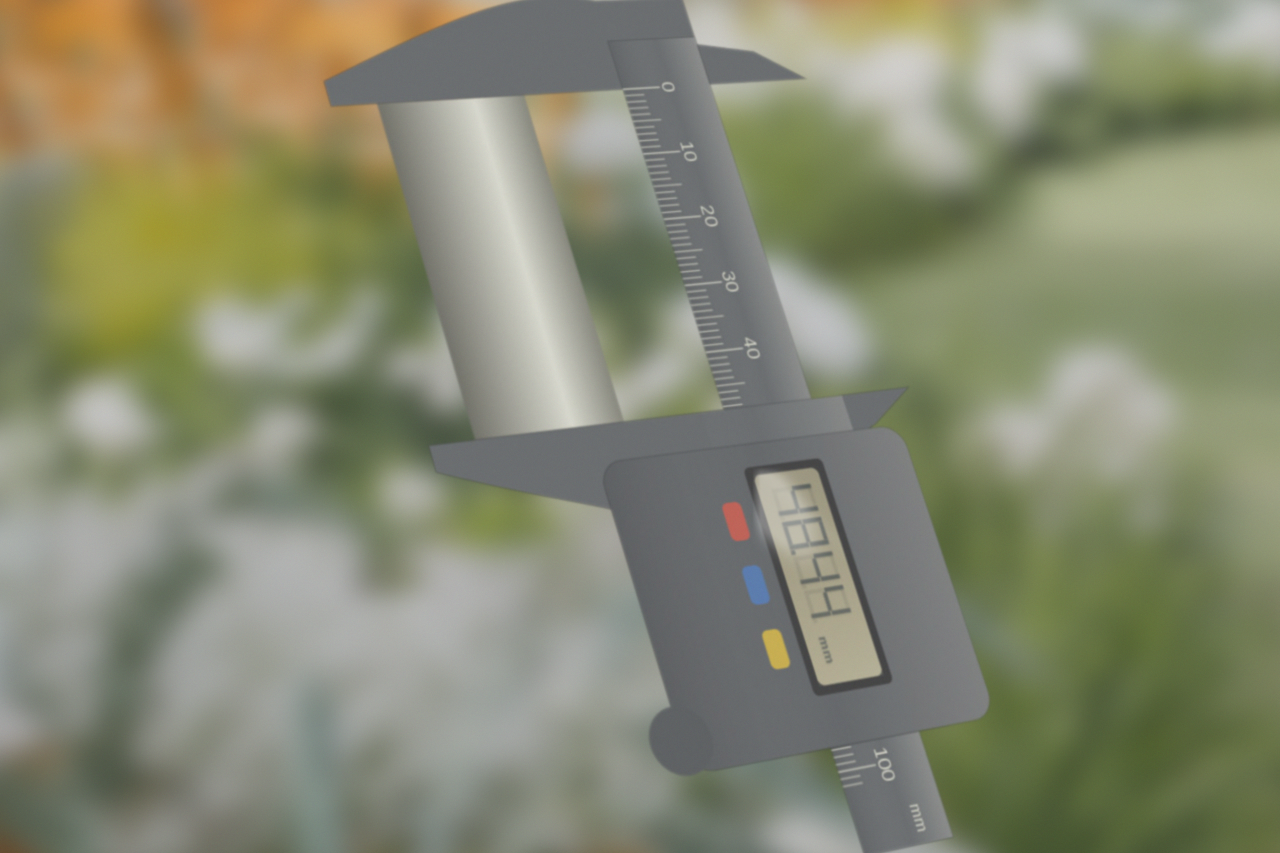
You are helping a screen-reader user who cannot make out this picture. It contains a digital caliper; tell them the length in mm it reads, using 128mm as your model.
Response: 48.44mm
